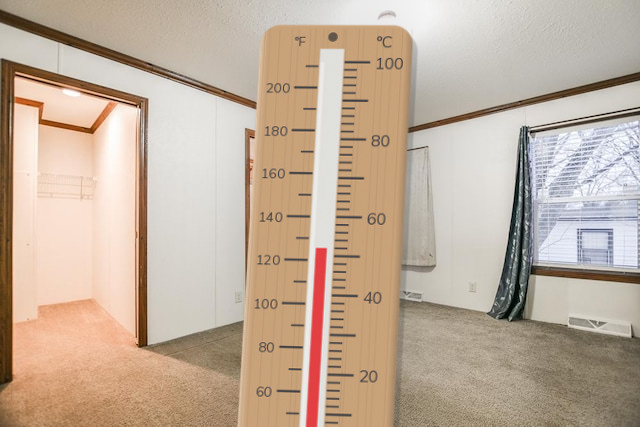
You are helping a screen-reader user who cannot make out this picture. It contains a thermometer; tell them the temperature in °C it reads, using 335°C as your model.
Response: 52°C
